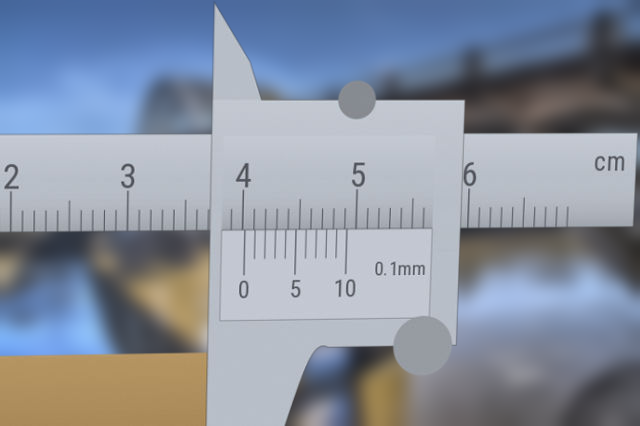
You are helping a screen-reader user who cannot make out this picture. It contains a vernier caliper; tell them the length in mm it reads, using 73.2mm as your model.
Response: 40.2mm
